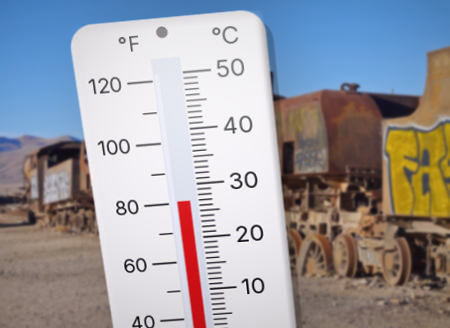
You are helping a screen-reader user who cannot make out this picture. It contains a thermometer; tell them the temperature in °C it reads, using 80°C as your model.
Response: 27°C
